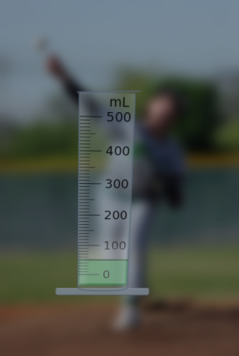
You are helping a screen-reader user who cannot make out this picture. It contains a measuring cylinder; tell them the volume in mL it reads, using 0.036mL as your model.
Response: 50mL
